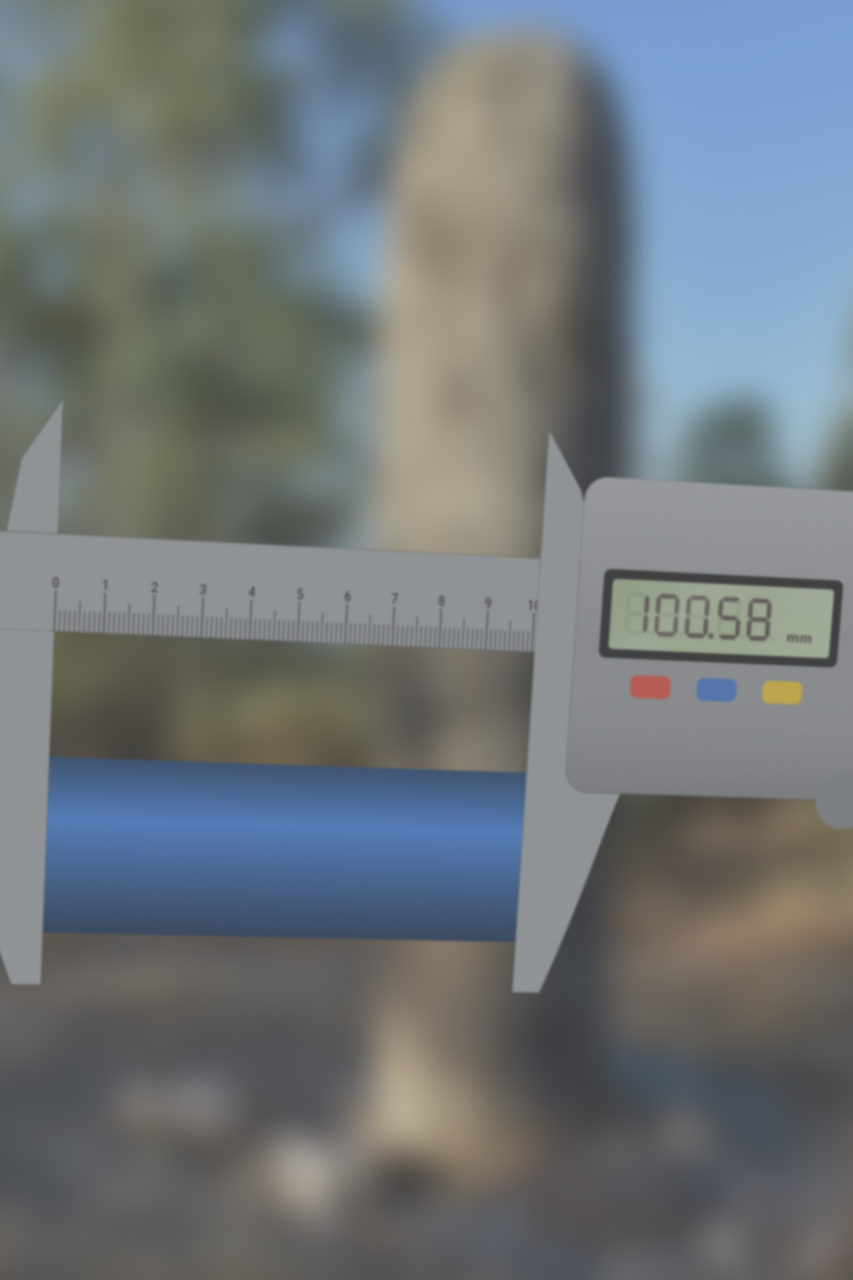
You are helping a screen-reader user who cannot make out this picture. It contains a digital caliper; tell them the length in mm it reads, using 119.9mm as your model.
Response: 100.58mm
